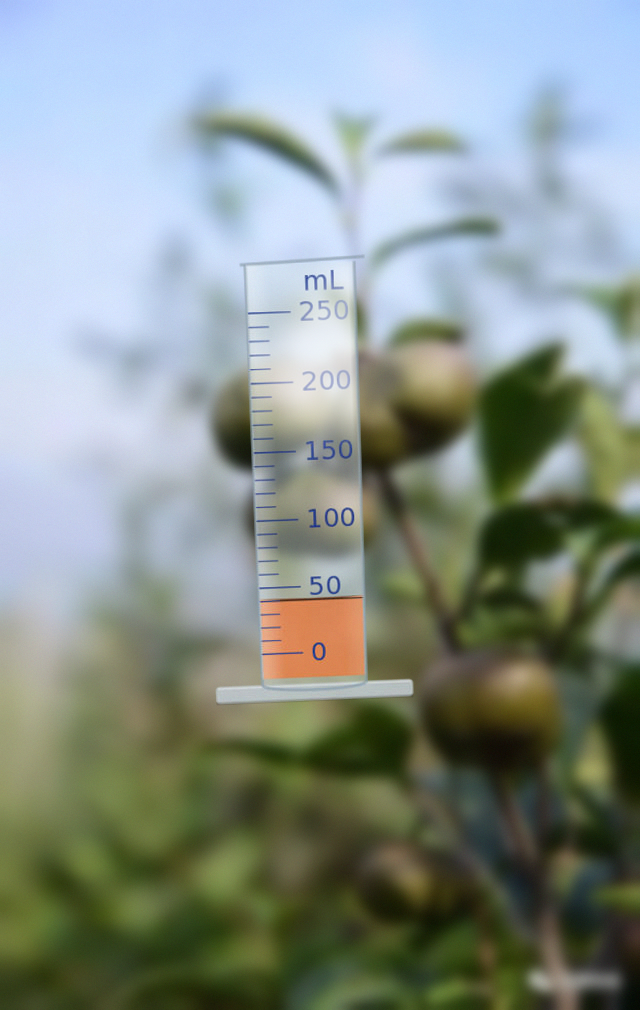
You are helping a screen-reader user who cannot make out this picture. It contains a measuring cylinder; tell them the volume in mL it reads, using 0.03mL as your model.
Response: 40mL
